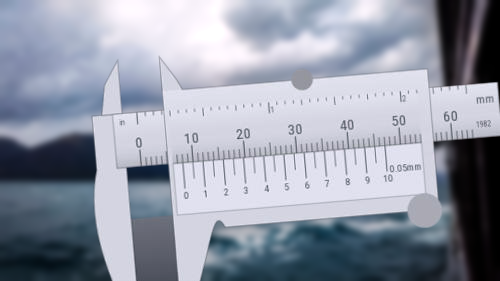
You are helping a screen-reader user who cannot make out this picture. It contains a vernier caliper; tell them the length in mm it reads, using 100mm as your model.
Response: 8.0mm
